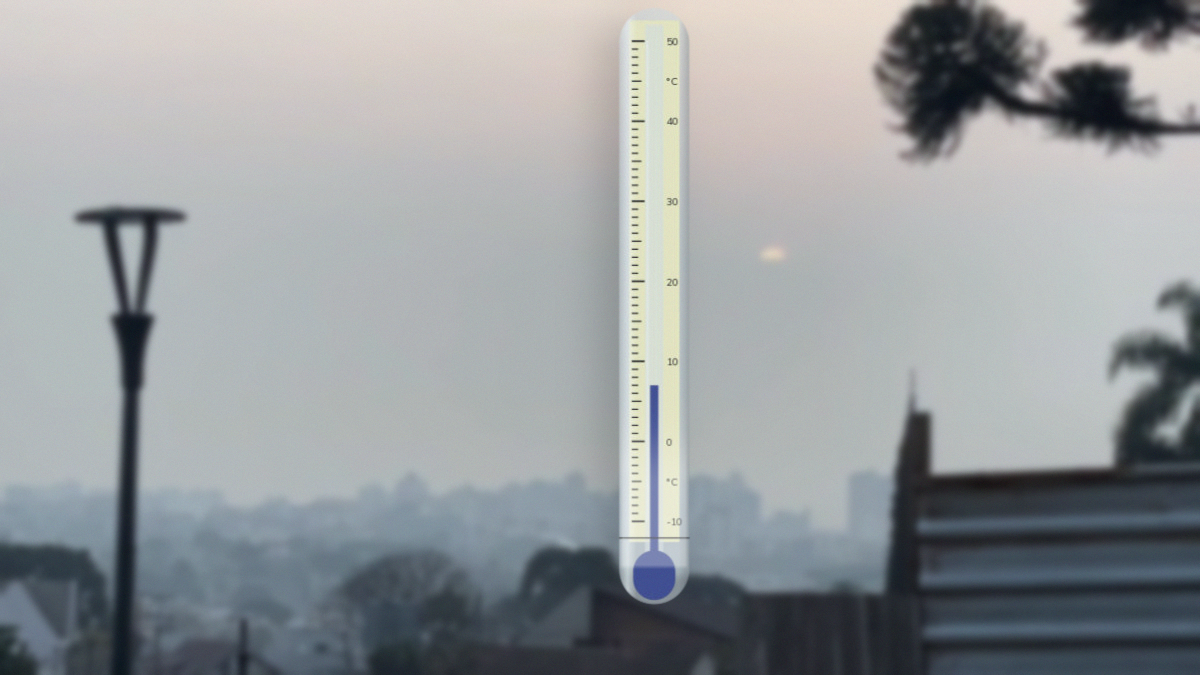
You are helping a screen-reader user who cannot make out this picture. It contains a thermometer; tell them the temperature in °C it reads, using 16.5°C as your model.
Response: 7°C
